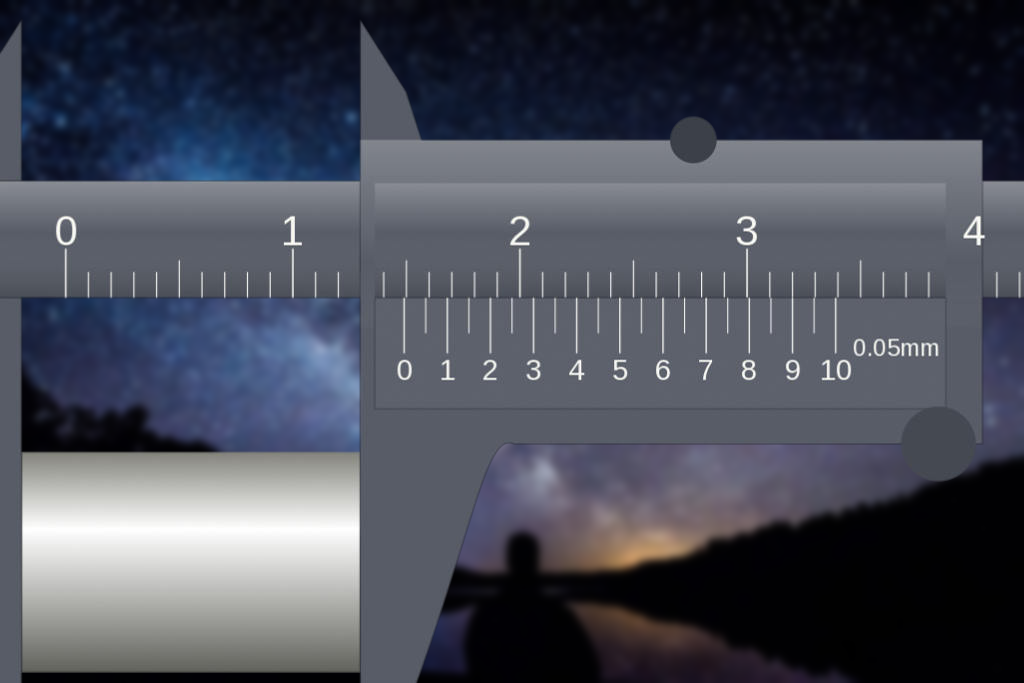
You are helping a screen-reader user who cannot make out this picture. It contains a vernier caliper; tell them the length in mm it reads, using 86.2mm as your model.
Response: 14.9mm
